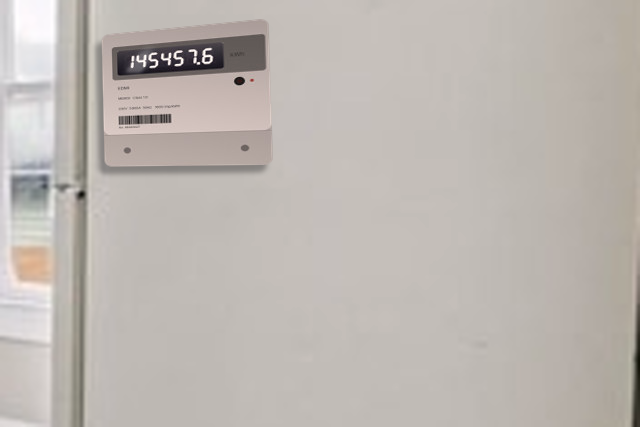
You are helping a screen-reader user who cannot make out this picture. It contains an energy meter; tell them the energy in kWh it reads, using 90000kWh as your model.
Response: 145457.6kWh
